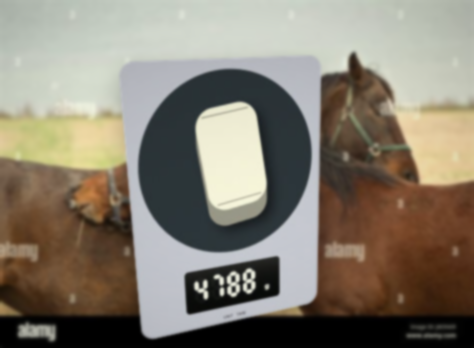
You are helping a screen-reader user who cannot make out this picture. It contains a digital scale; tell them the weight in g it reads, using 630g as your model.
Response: 4788g
